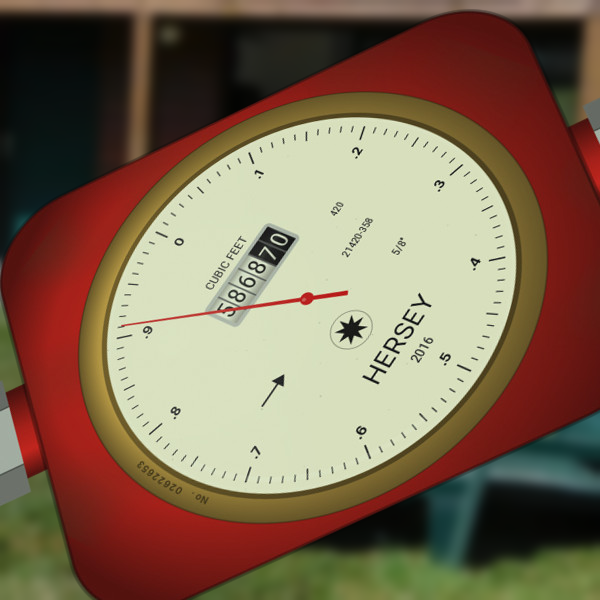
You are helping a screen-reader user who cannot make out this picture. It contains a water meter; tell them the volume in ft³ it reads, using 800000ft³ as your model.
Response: 586869.91ft³
